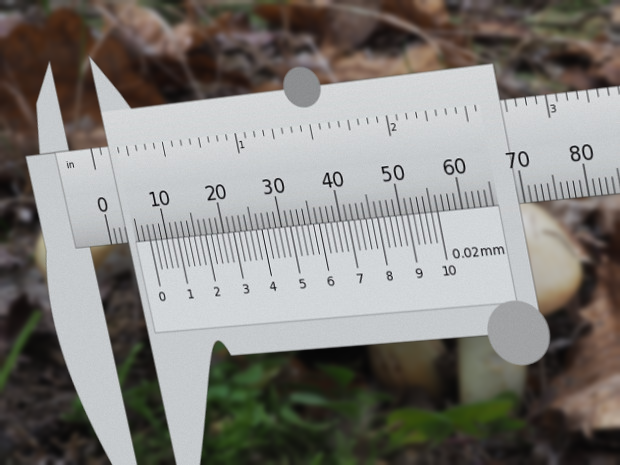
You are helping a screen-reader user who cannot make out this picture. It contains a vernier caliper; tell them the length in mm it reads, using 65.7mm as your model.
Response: 7.0mm
